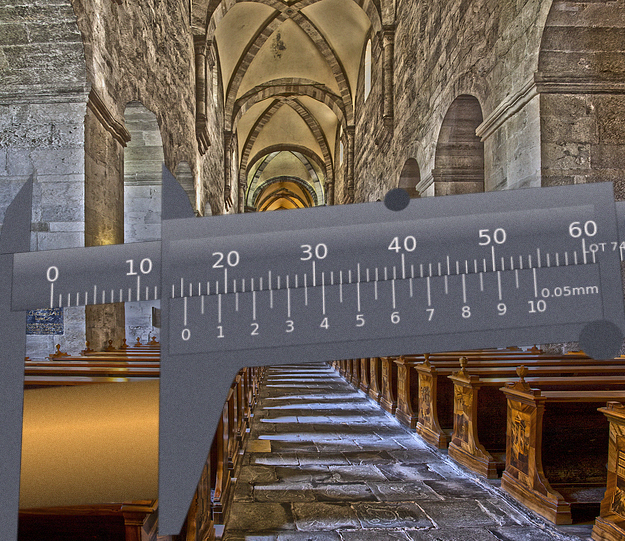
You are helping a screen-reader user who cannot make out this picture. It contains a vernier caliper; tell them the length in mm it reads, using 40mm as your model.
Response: 15.4mm
